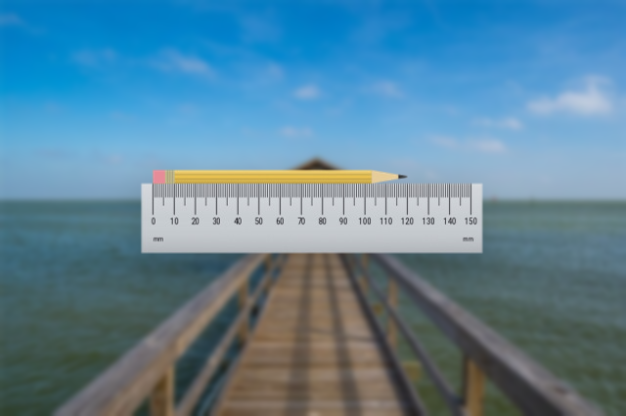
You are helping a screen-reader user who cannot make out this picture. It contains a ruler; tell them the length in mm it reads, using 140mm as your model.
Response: 120mm
